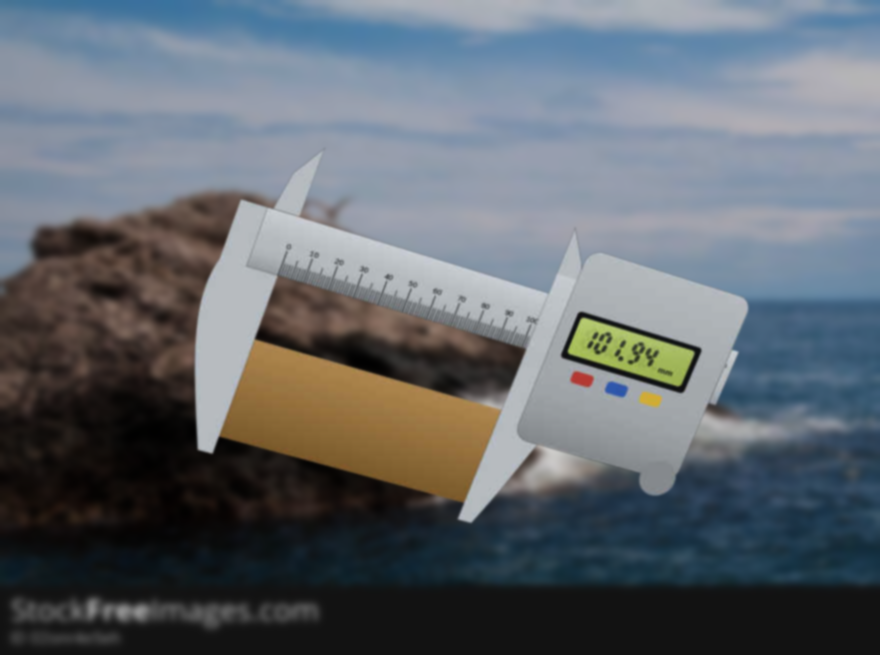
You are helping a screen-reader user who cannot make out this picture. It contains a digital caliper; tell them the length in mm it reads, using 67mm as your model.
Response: 101.94mm
